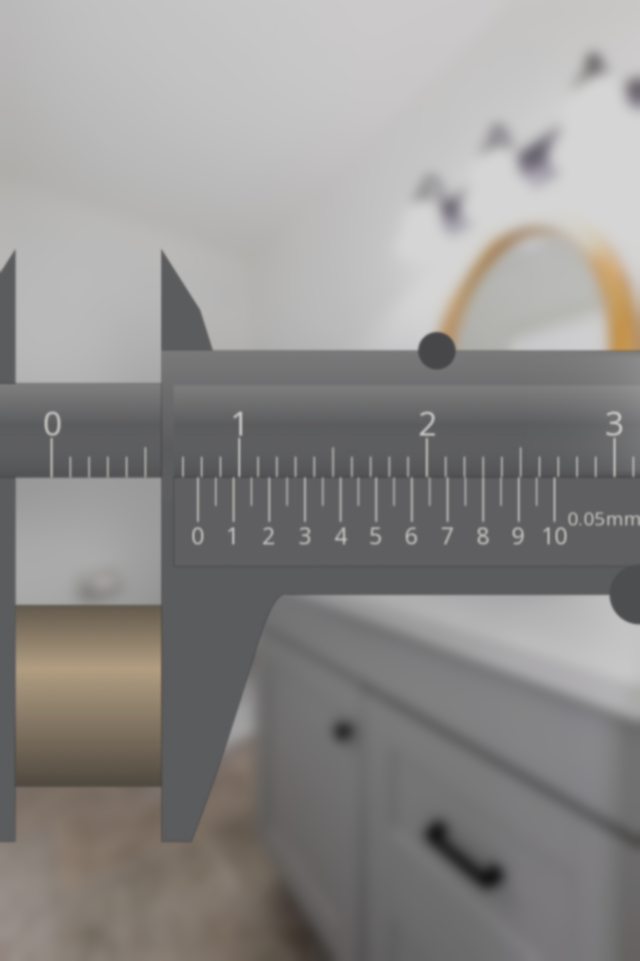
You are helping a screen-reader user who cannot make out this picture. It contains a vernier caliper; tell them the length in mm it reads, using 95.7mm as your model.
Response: 7.8mm
